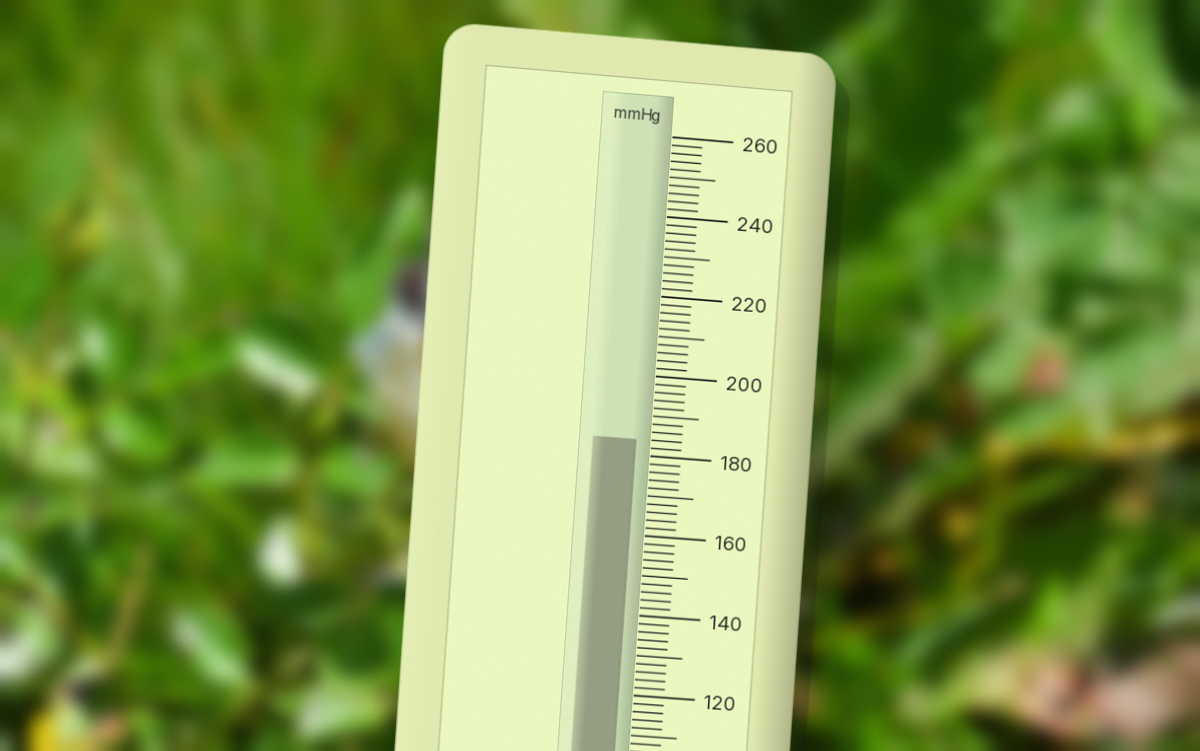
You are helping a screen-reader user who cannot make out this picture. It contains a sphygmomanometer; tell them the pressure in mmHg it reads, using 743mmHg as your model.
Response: 184mmHg
